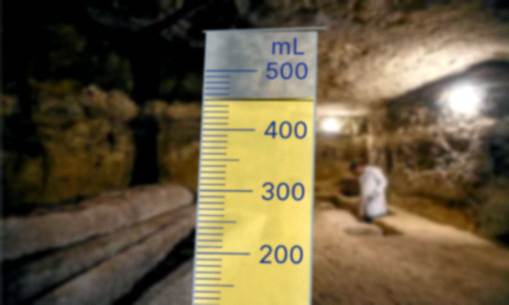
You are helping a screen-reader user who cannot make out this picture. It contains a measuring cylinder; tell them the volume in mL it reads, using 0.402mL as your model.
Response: 450mL
